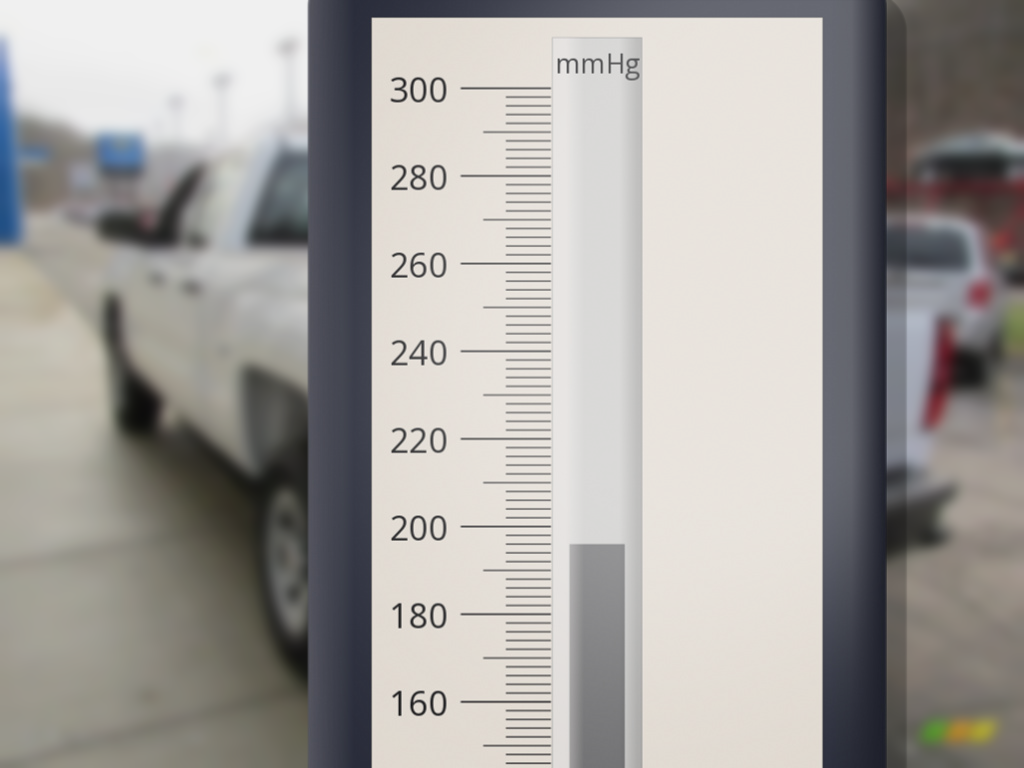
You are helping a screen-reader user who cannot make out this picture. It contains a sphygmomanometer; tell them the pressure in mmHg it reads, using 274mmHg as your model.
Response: 196mmHg
